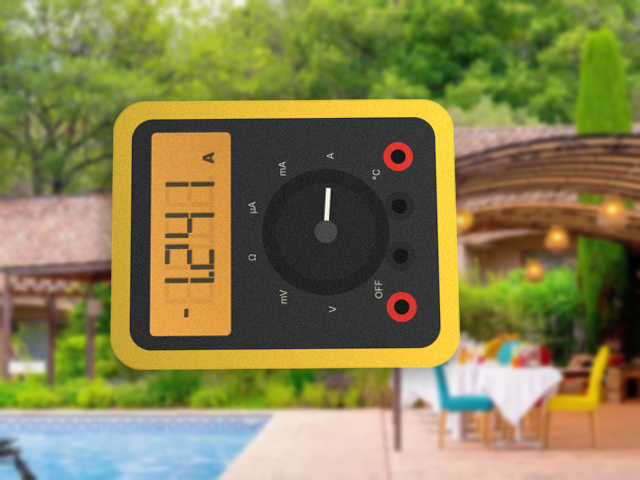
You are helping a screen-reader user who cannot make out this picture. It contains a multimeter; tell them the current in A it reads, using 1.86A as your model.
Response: -1.241A
